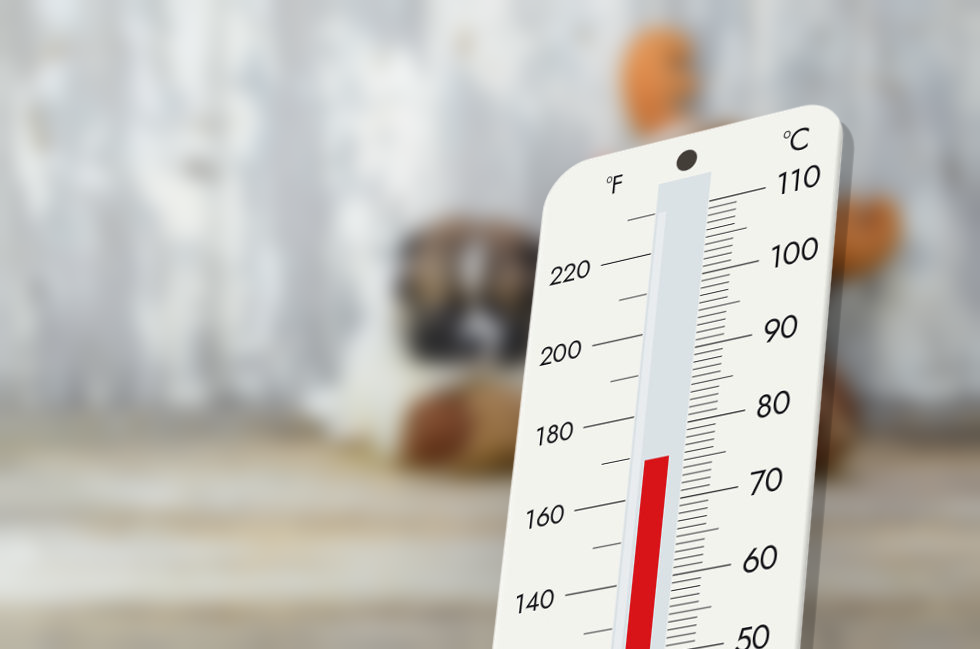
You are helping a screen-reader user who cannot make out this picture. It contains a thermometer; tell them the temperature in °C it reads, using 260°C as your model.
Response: 76°C
